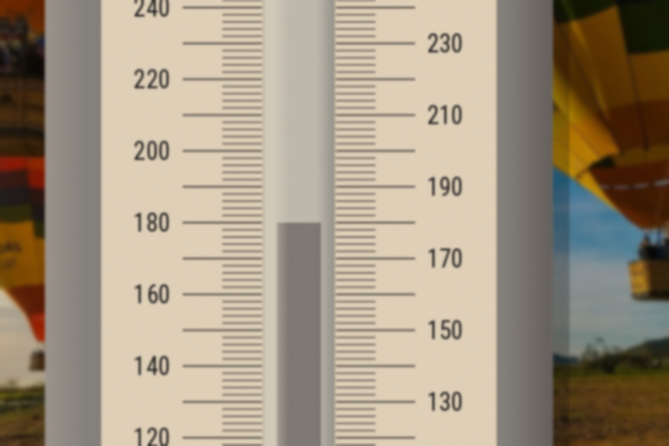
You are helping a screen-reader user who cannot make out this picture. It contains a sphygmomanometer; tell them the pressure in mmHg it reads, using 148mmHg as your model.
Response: 180mmHg
